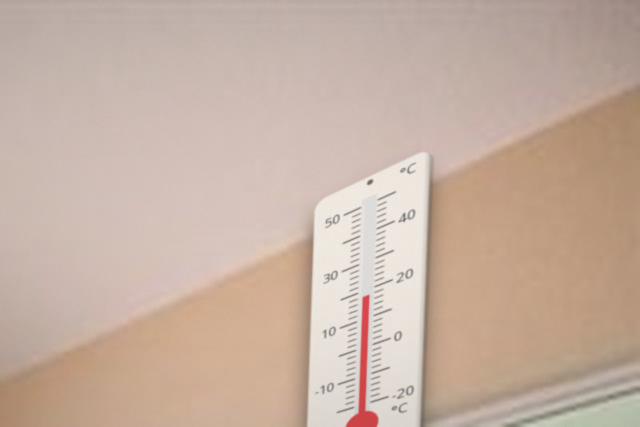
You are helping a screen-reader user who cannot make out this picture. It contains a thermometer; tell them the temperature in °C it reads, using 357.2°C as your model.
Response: 18°C
